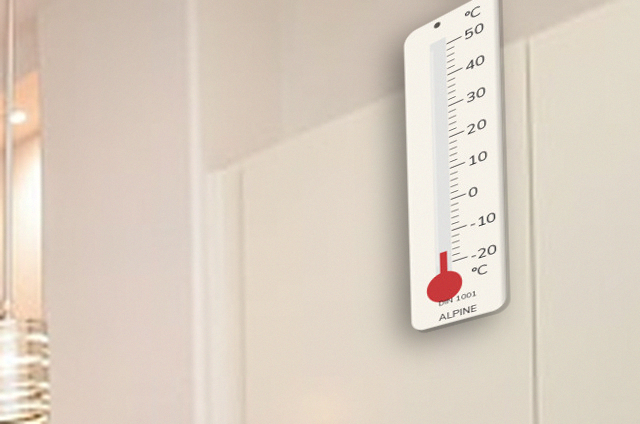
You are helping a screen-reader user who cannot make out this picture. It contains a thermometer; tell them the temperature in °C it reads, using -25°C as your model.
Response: -16°C
